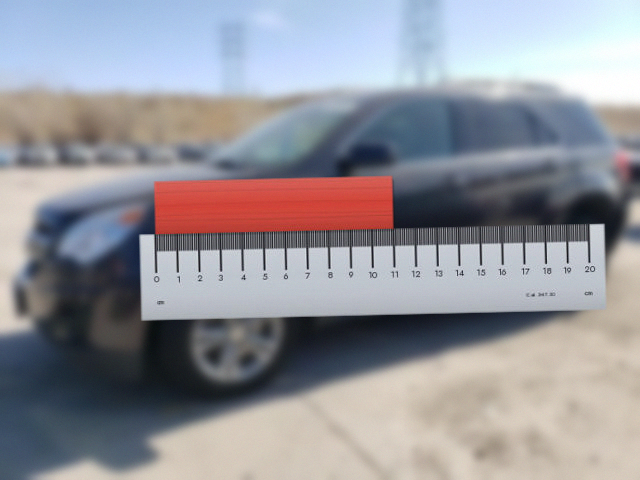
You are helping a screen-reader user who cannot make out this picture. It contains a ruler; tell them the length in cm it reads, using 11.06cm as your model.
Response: 11cm
